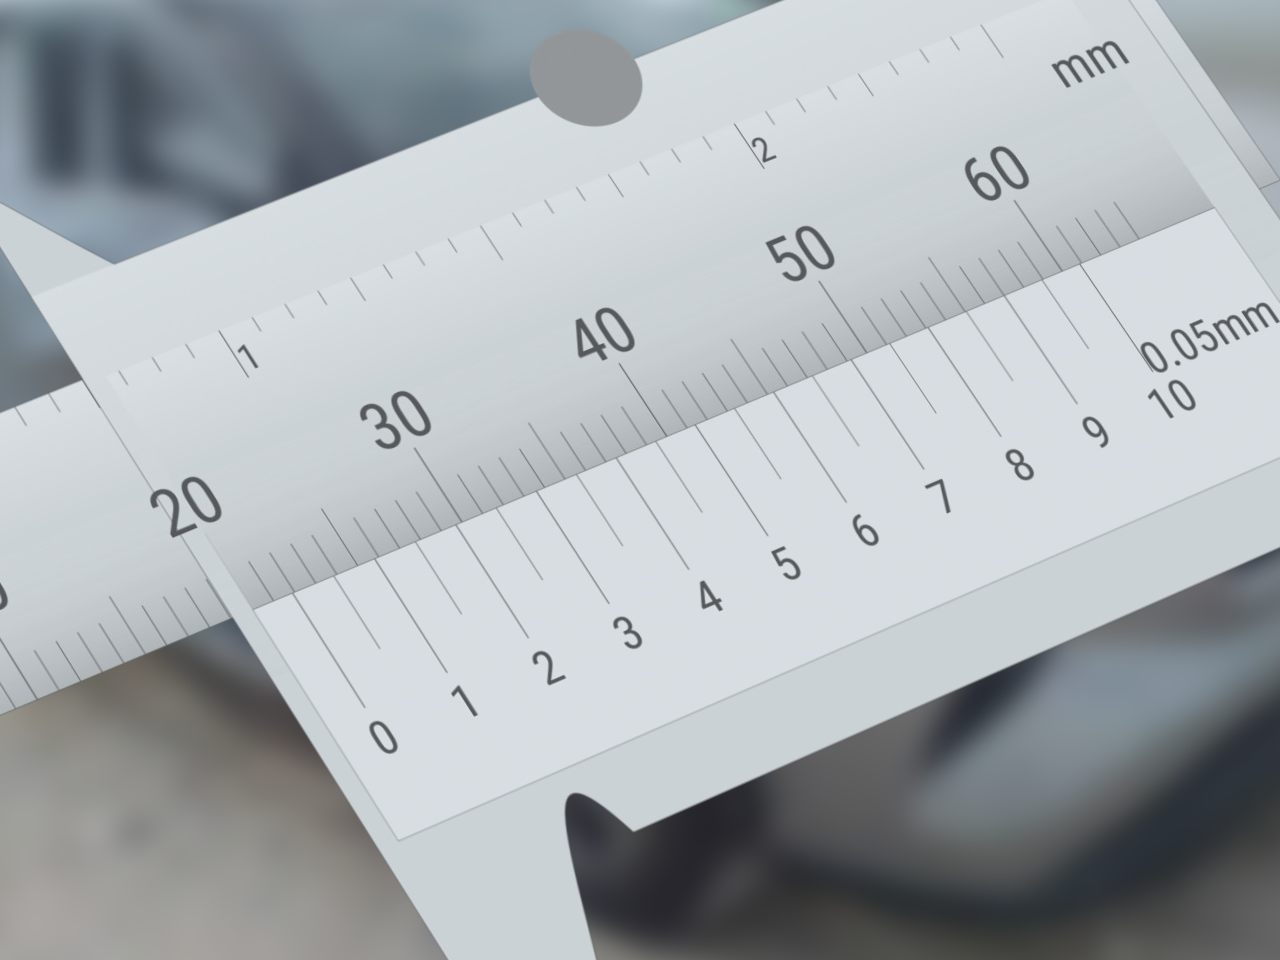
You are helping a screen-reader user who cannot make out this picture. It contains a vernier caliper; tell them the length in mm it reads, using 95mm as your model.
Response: 21.9mm
